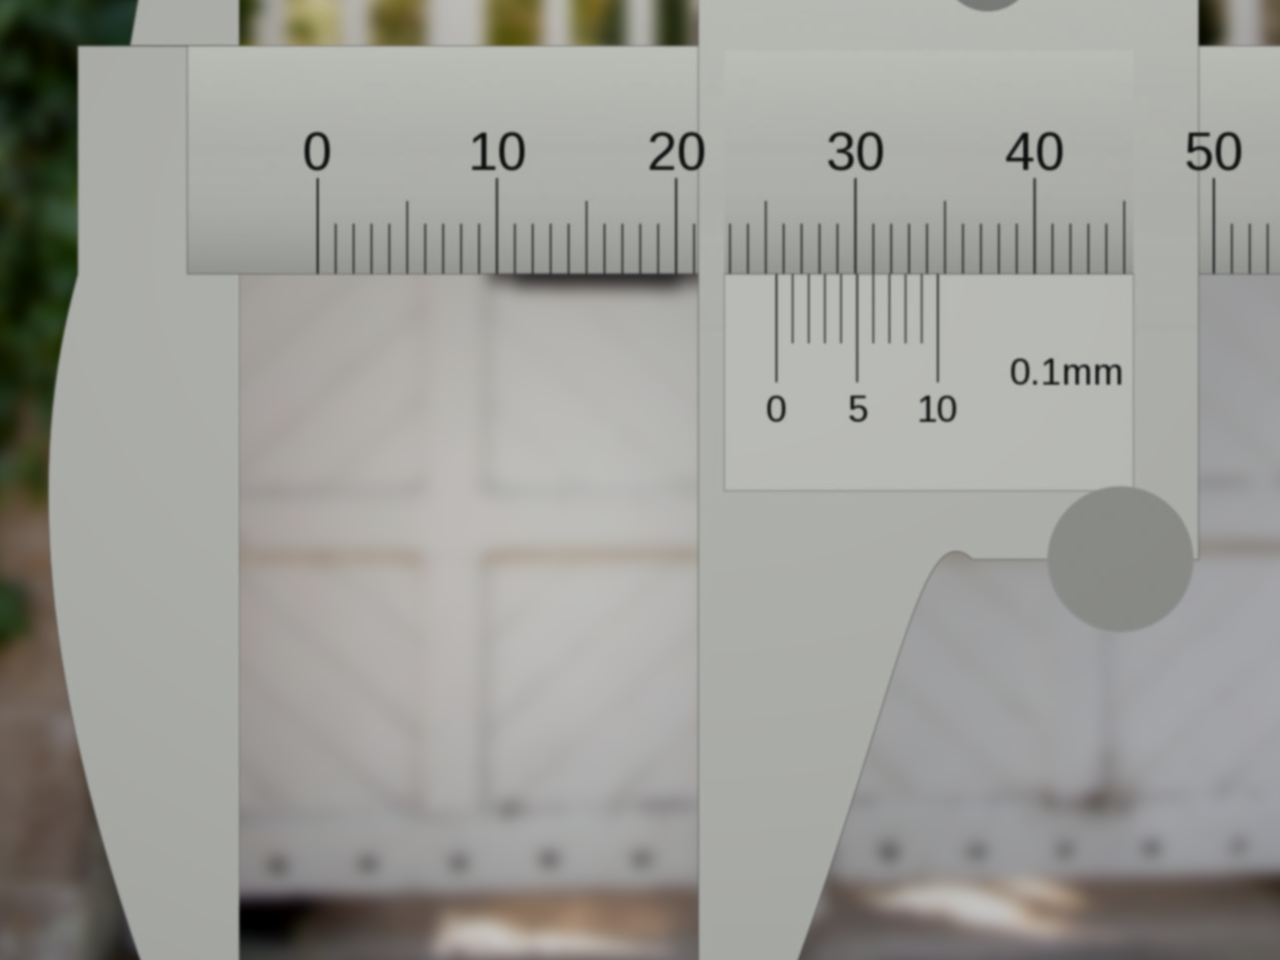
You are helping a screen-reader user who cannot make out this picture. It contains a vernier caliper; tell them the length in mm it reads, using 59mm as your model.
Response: 25.6mm
